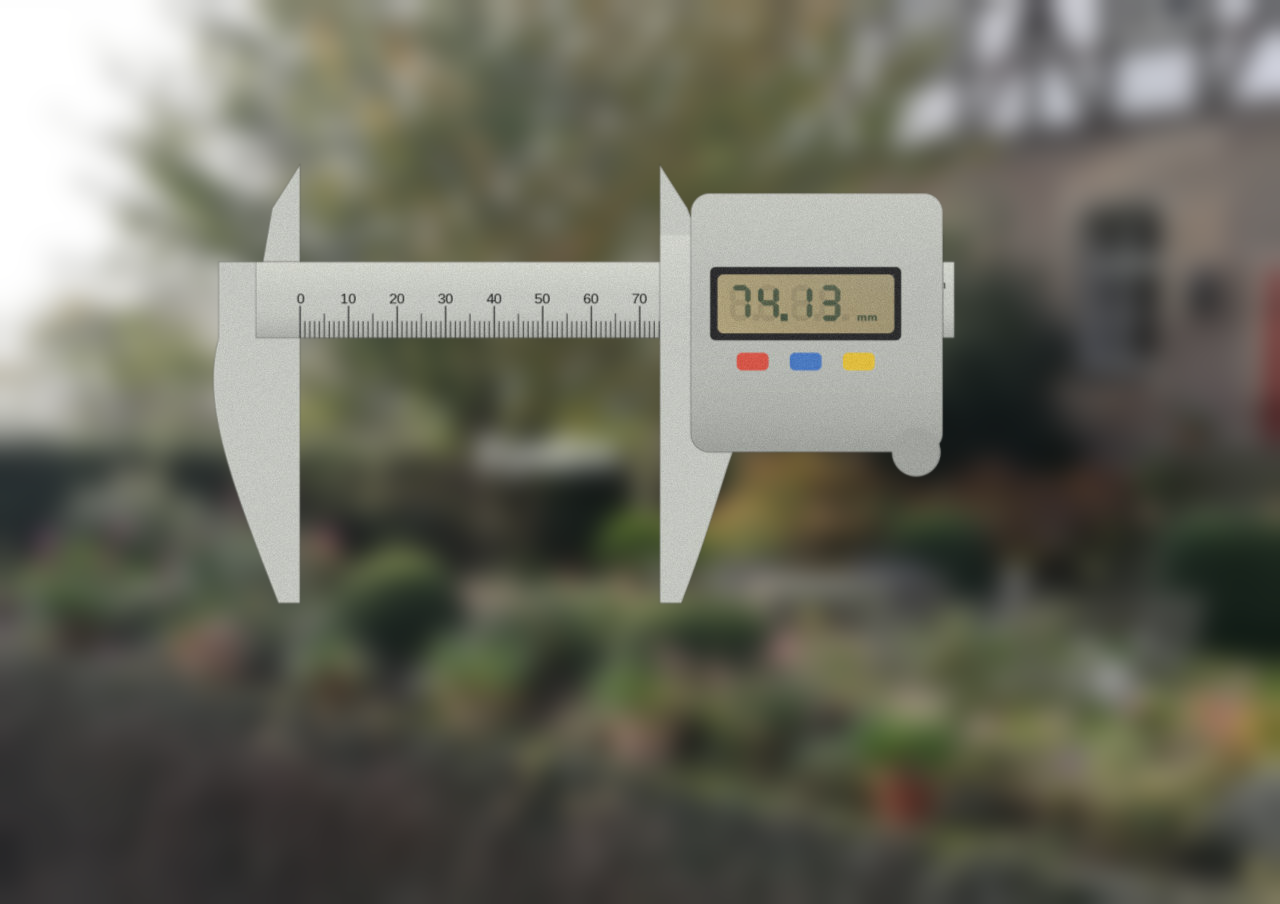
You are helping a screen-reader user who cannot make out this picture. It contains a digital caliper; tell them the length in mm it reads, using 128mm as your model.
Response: 74.13mm
